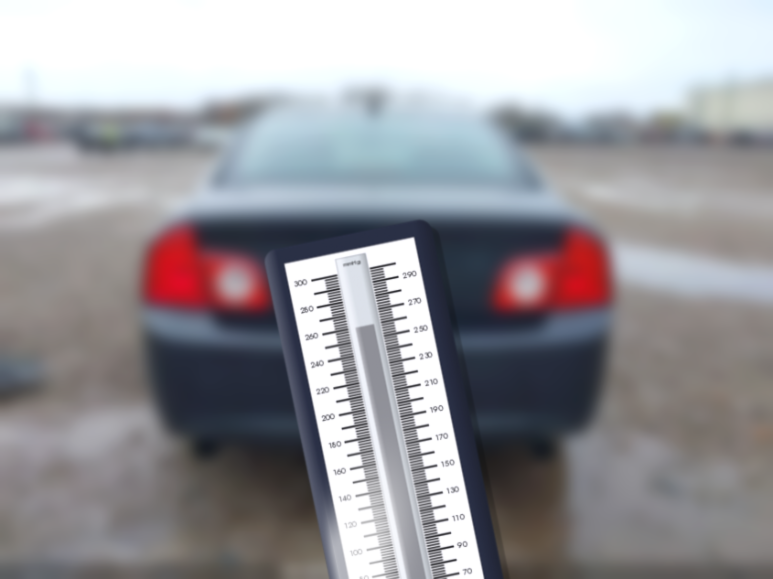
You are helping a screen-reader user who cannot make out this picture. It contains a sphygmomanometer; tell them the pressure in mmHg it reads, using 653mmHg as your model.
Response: 260mmHg
